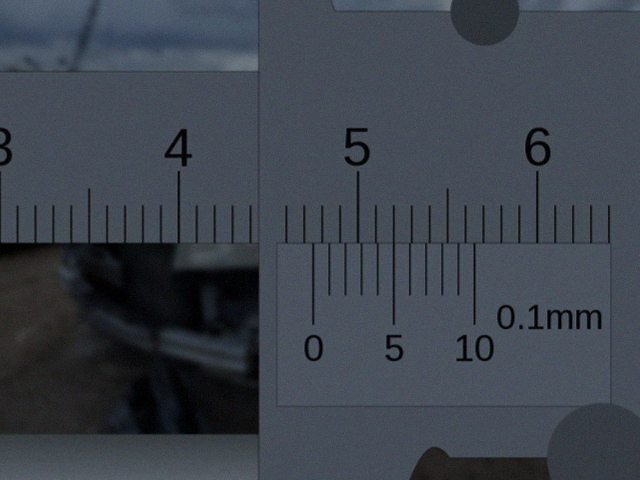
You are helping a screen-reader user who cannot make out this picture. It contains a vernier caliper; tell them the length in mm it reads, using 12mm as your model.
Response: 47.5mm
